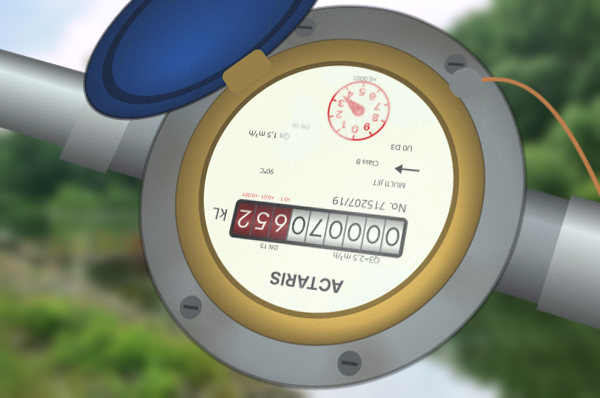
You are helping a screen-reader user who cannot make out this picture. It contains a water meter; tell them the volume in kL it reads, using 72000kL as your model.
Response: 70.6523kL
